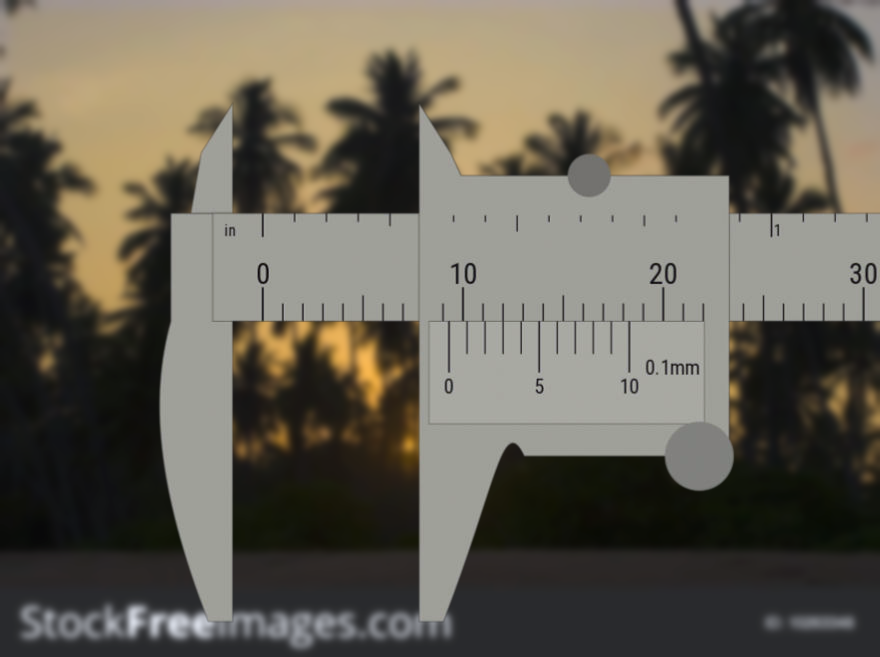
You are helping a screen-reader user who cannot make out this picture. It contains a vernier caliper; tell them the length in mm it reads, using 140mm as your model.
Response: 9.3mm
